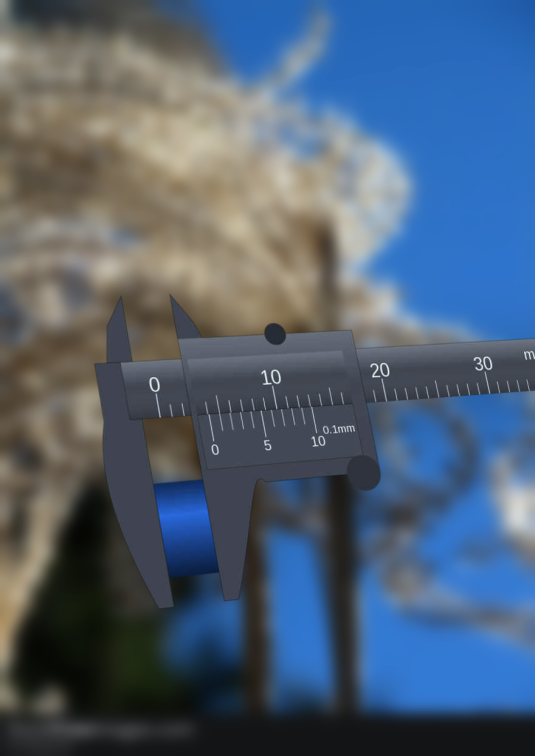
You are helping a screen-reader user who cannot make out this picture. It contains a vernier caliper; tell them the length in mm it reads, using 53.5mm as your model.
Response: 4.1mm
